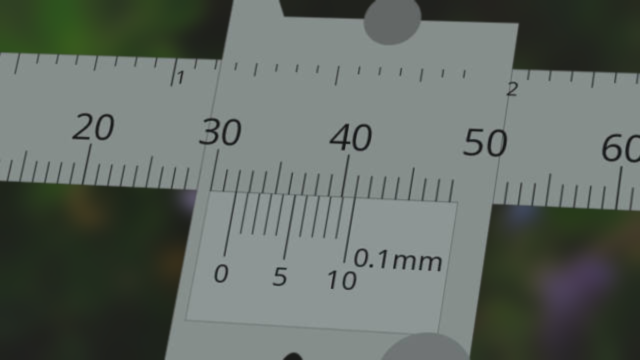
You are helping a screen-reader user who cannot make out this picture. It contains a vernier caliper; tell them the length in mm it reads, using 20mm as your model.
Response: 32.0mm
